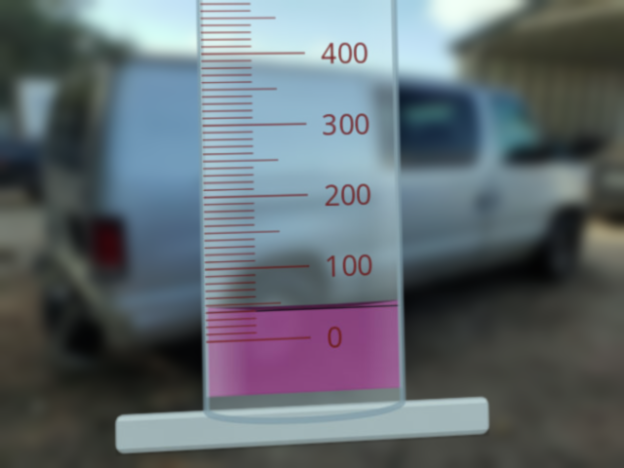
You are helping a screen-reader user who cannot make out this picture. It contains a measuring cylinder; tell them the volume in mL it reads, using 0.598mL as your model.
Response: 40mL
